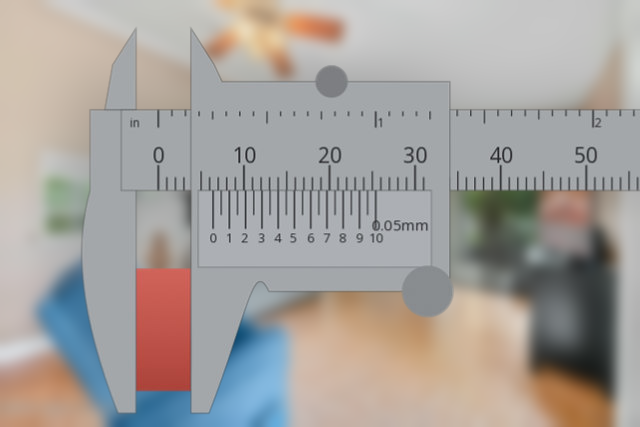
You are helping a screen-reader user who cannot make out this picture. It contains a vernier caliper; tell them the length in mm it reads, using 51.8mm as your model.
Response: 6.4mm
